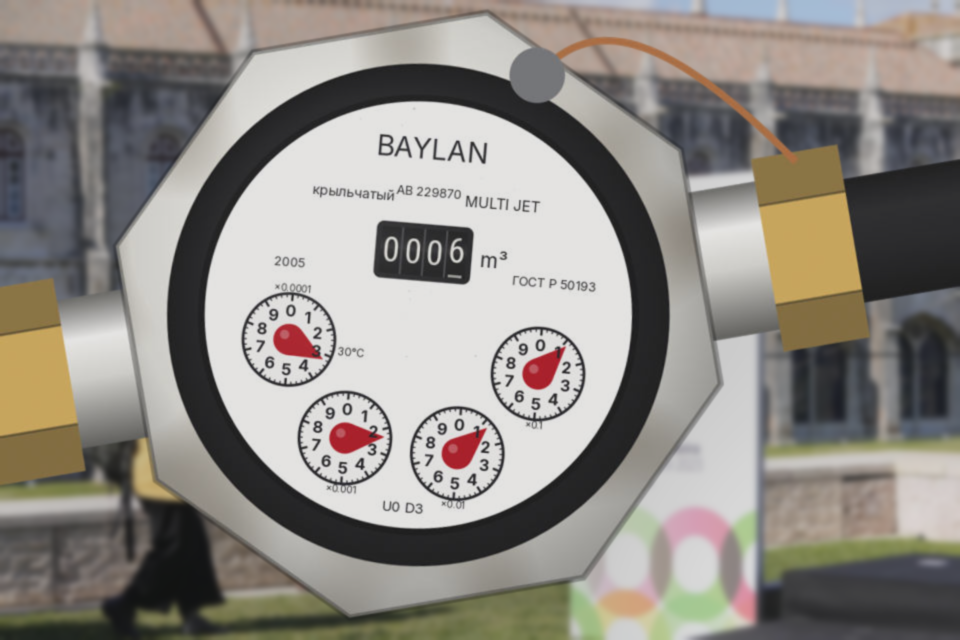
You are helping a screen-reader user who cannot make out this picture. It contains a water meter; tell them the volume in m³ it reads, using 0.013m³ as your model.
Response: 6.1123m³
